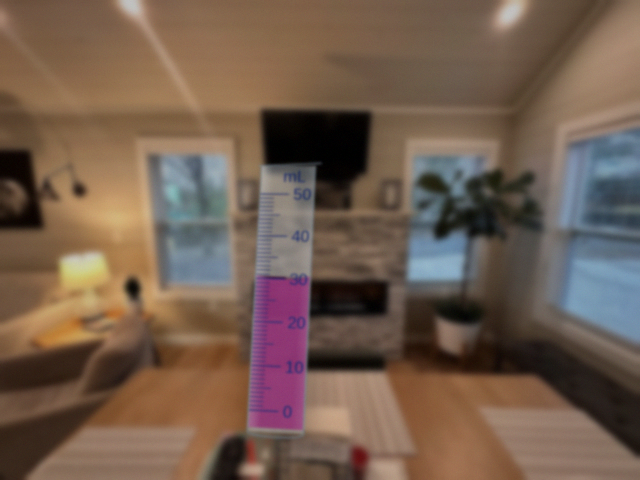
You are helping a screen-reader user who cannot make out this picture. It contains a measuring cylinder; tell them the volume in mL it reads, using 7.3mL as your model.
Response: 30mL
